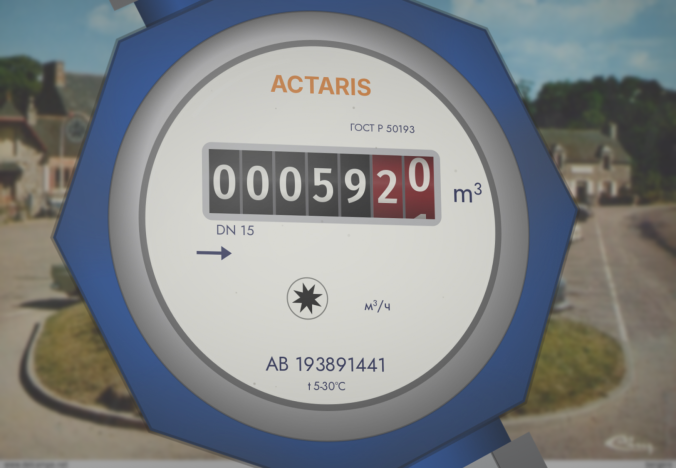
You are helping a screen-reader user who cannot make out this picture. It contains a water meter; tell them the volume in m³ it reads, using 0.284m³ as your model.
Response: 59.20m³
